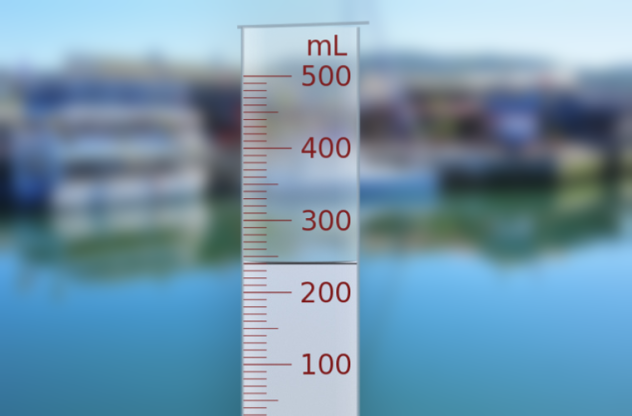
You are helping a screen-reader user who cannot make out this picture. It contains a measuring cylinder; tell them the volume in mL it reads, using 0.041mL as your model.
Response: 240mL
